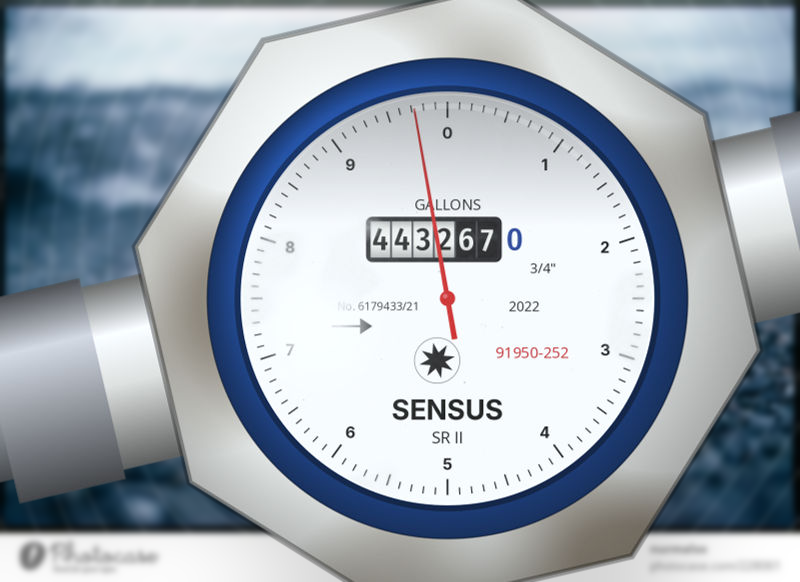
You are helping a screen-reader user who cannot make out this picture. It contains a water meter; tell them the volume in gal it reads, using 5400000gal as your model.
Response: 4432669.7gal
